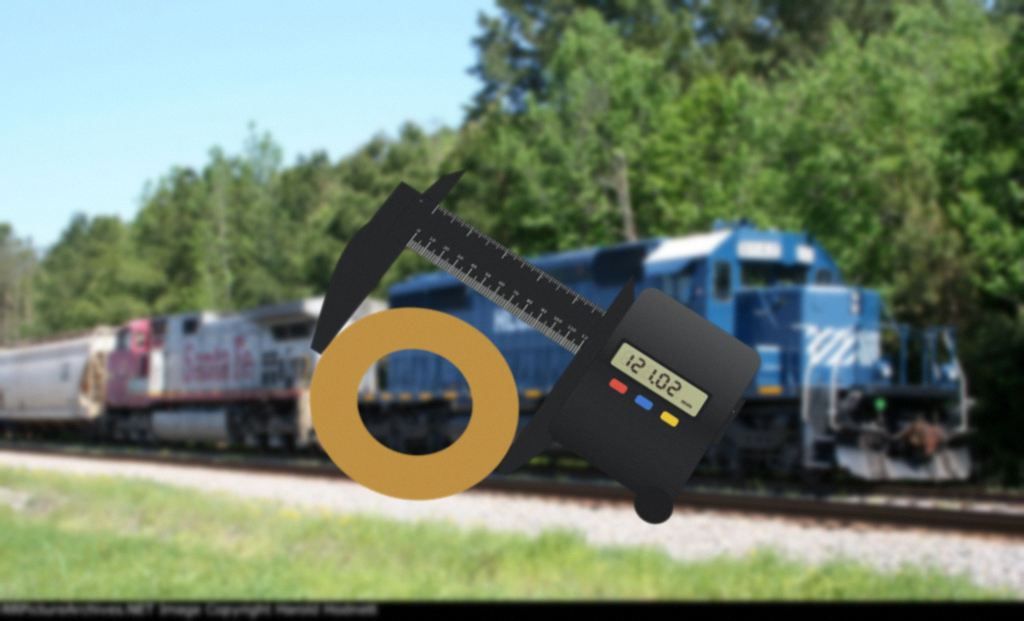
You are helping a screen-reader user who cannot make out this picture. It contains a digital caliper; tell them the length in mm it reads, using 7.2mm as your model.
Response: 121.02mm
